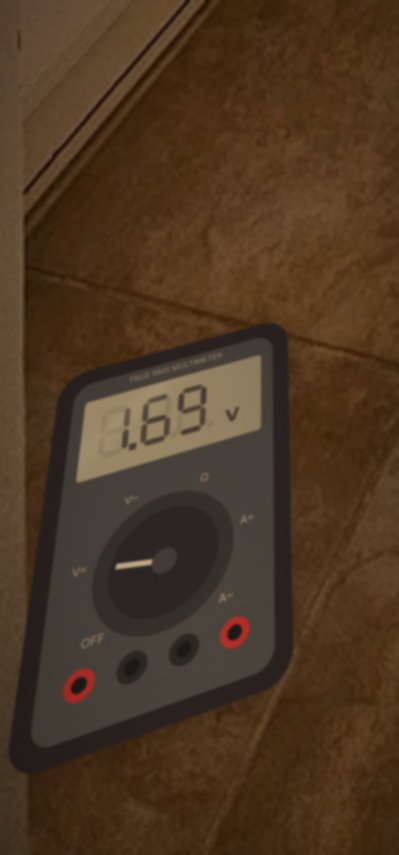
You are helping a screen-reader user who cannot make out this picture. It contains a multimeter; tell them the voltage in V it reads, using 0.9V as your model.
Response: 1.69V
